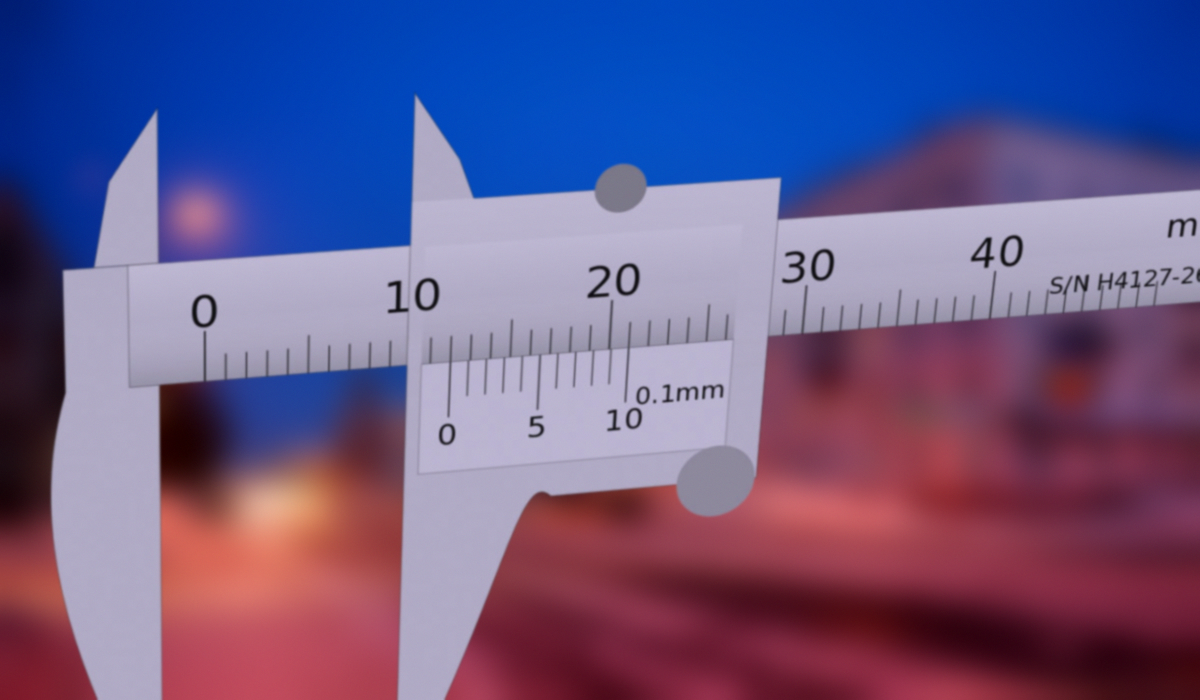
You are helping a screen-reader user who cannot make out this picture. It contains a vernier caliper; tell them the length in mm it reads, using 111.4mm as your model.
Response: 12.0mm
